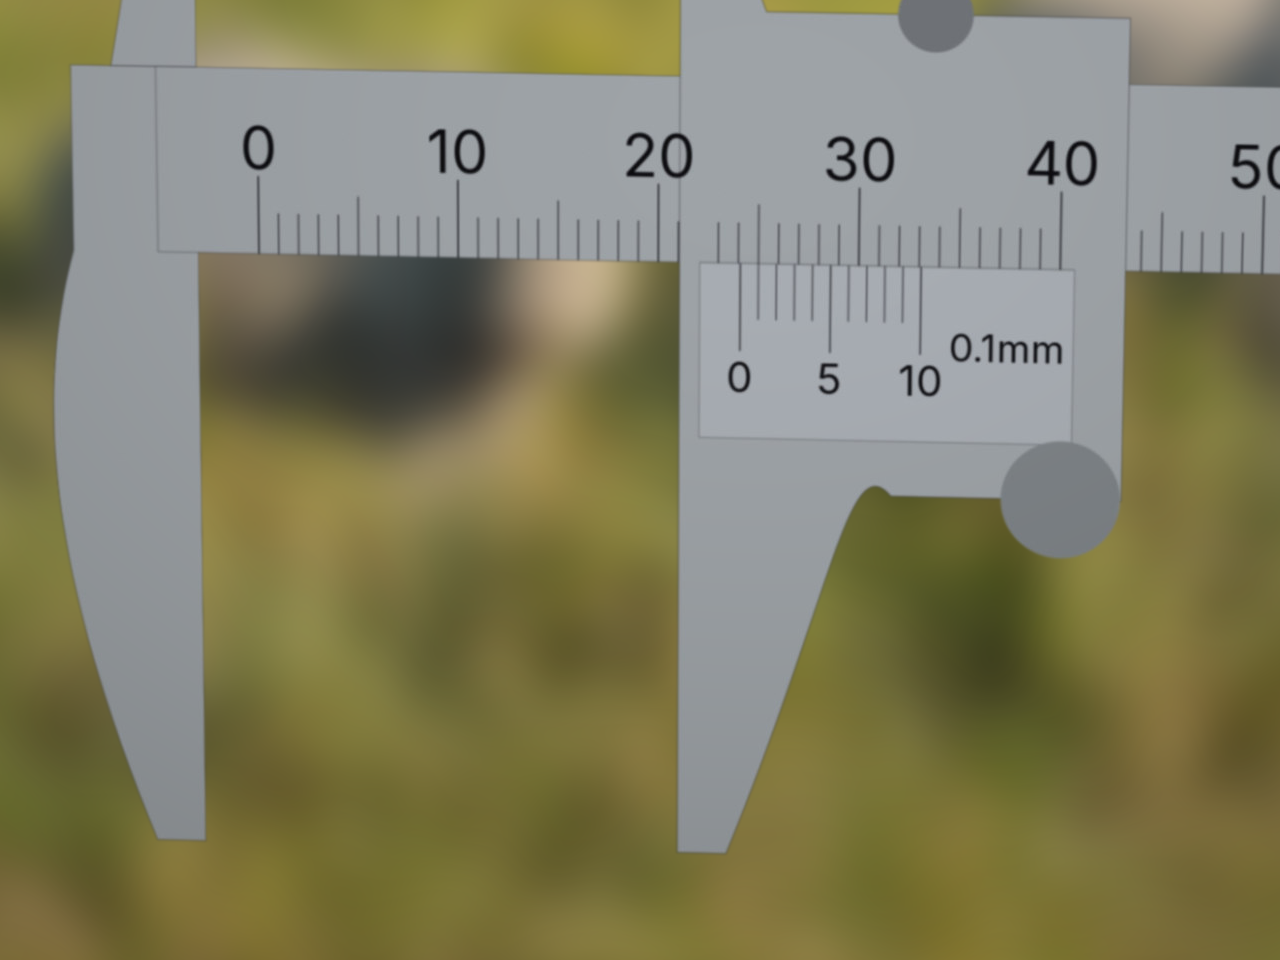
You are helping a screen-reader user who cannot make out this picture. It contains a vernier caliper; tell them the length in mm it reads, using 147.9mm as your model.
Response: 24.1mm
